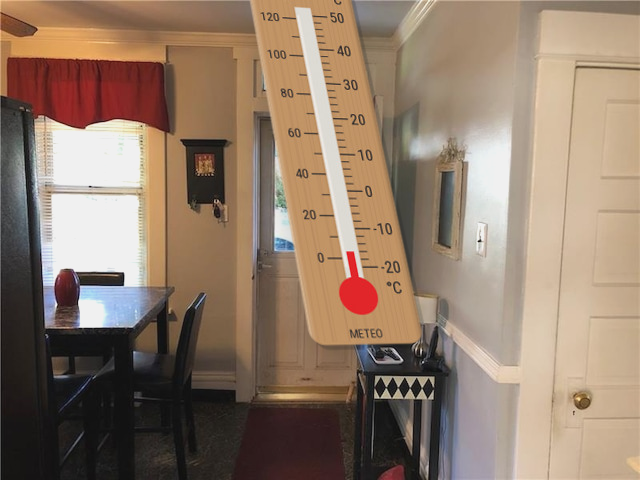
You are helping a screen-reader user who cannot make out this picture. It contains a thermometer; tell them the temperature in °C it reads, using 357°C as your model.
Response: -16°C
